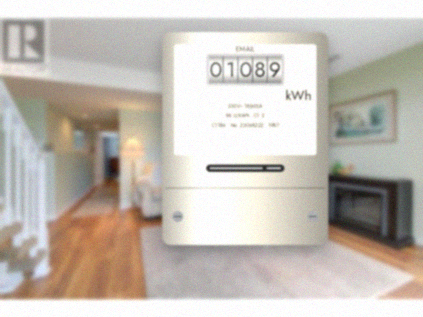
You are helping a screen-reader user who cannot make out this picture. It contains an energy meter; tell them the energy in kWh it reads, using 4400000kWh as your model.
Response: 1089kWh
